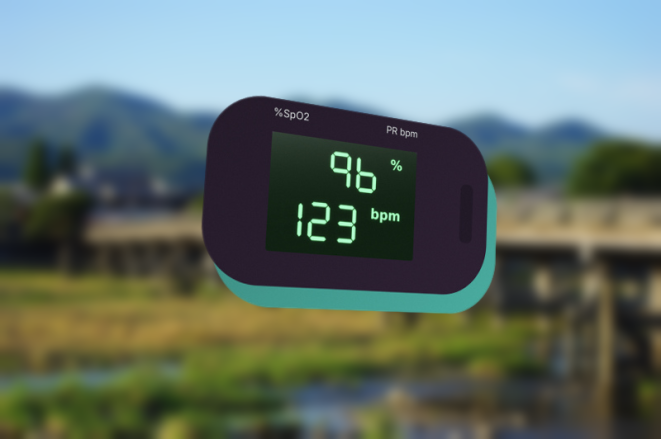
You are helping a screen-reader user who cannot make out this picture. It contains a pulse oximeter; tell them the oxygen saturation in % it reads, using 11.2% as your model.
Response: 96%
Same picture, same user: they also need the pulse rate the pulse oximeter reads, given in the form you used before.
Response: 123bpm
